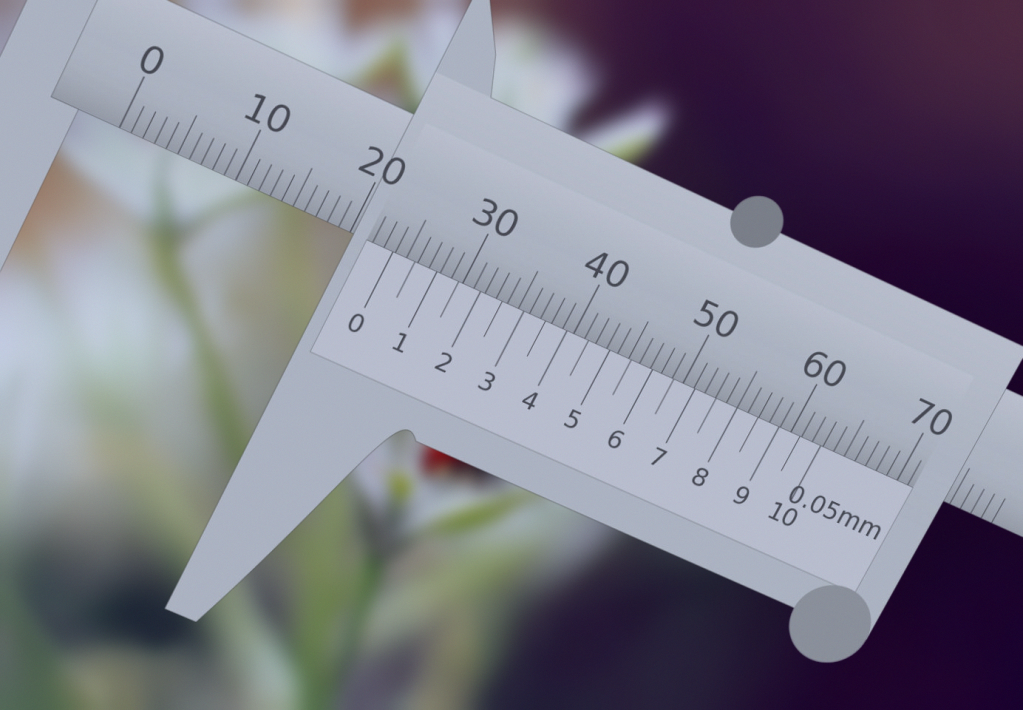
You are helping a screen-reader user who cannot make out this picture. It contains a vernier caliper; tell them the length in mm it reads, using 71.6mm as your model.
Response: 23.8mm
